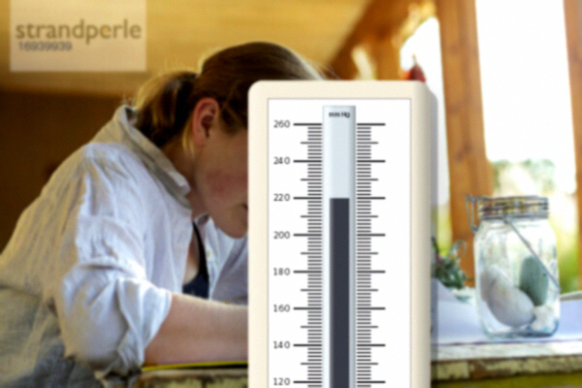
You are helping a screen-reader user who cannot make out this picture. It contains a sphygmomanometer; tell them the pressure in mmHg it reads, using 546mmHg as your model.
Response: 220mmHg
